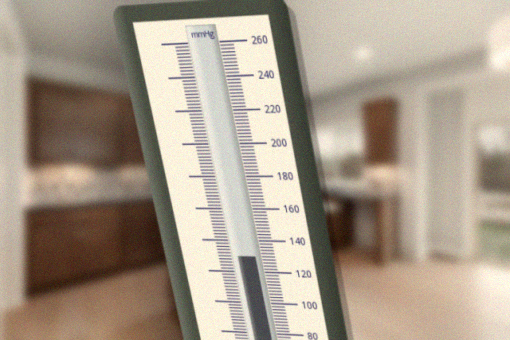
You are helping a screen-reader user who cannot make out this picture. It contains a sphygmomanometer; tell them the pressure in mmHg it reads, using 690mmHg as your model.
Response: 130mmHg
